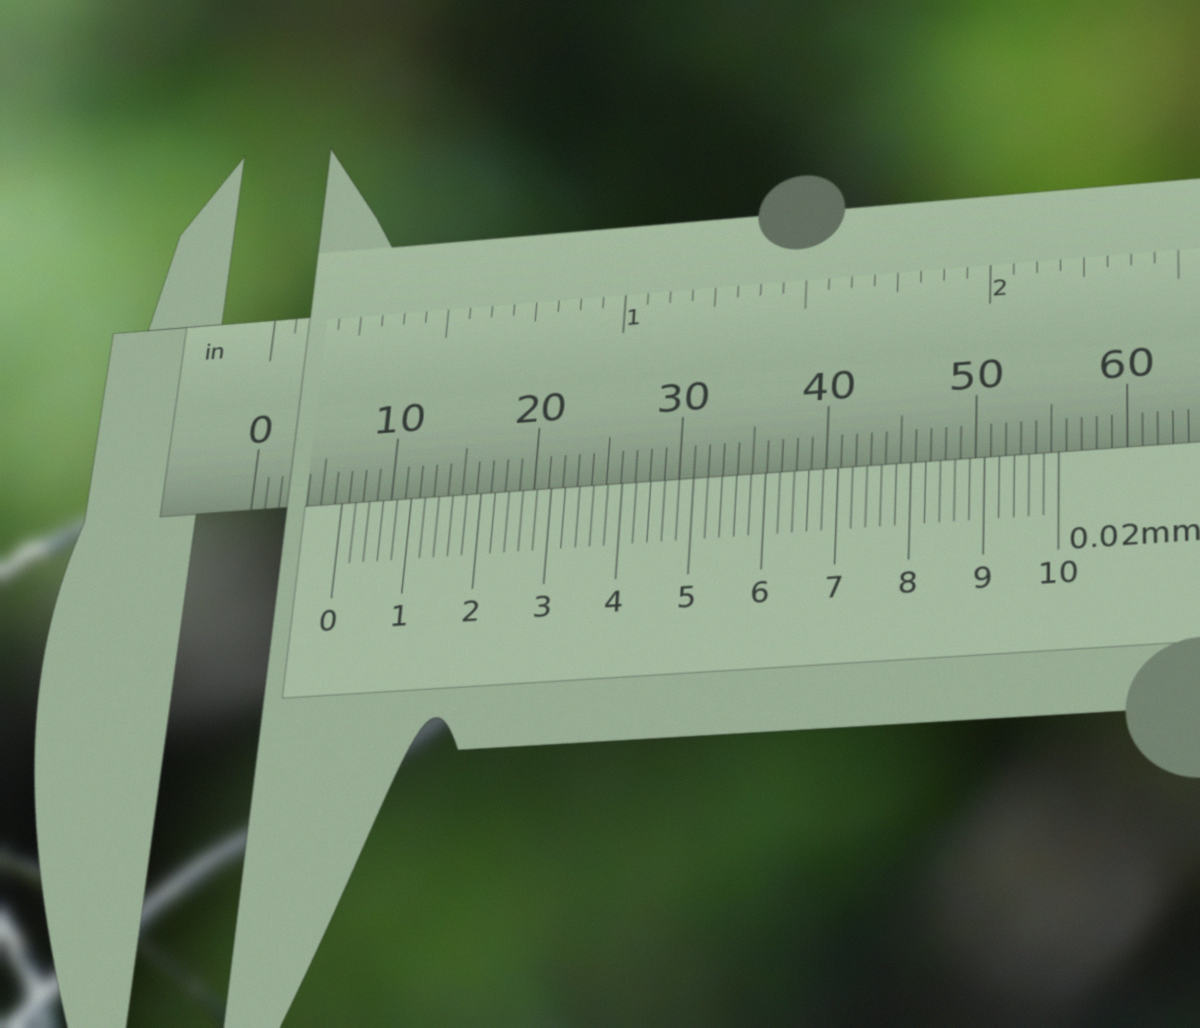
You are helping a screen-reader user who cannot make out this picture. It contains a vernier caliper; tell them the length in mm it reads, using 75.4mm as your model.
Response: 6.5mm
